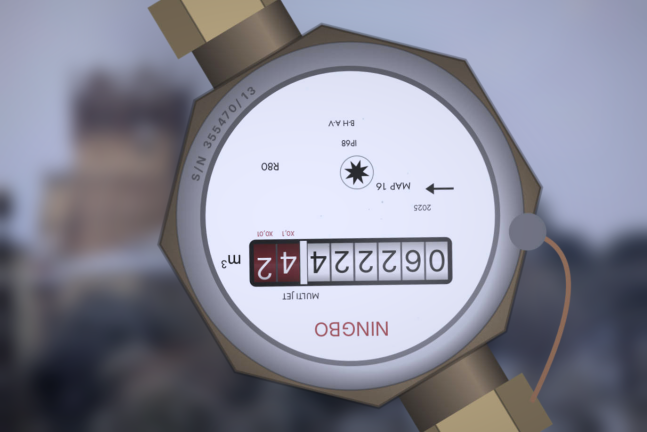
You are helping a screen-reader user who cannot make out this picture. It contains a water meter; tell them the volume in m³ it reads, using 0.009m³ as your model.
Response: 62224.42m³
